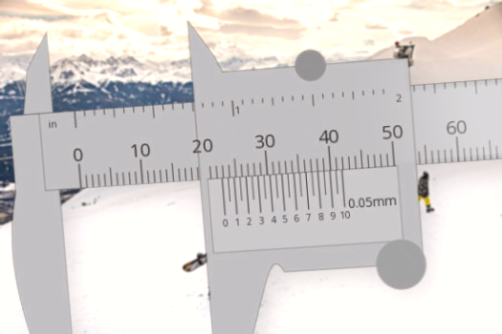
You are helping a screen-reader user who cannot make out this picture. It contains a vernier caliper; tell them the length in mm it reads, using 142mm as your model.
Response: 22.8mm
